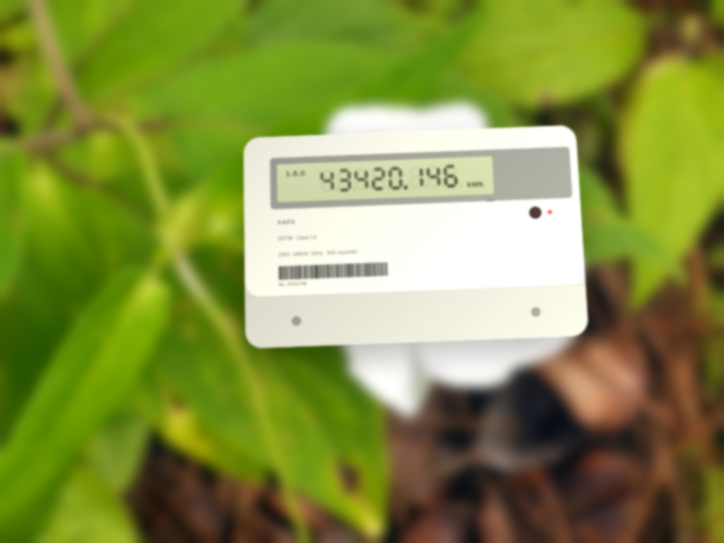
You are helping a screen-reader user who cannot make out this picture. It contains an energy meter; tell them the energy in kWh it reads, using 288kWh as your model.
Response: 43420.146kWh
